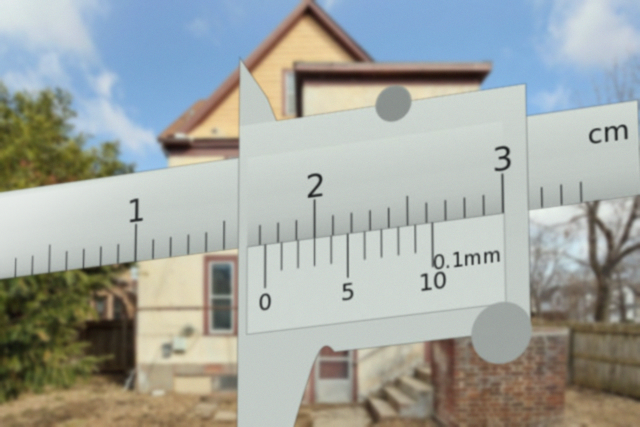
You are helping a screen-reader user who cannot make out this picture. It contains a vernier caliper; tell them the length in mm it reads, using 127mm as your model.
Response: 17.3mm
